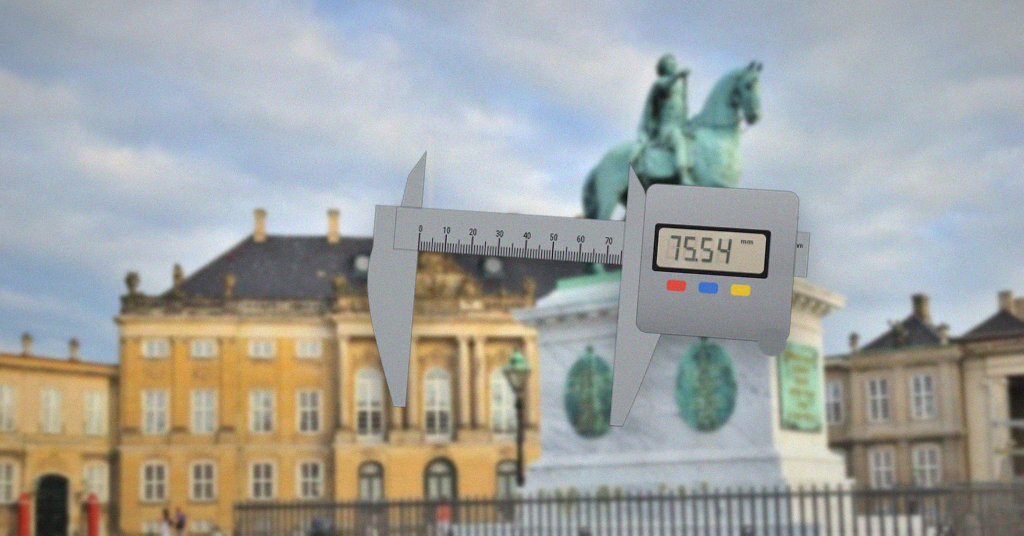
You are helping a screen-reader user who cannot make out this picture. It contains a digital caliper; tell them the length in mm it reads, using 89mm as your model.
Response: 75.54mm
